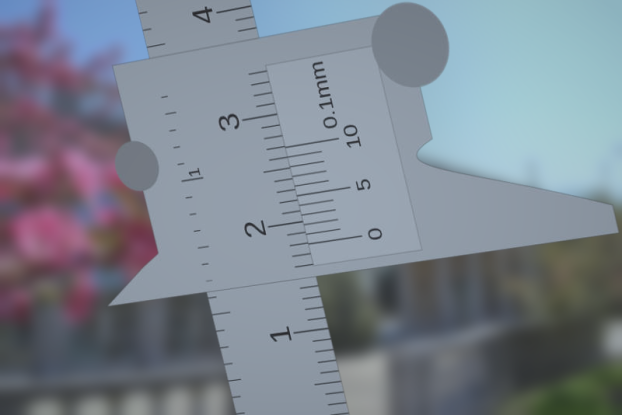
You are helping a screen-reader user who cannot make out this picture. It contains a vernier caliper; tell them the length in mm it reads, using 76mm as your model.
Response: 17.9mm
